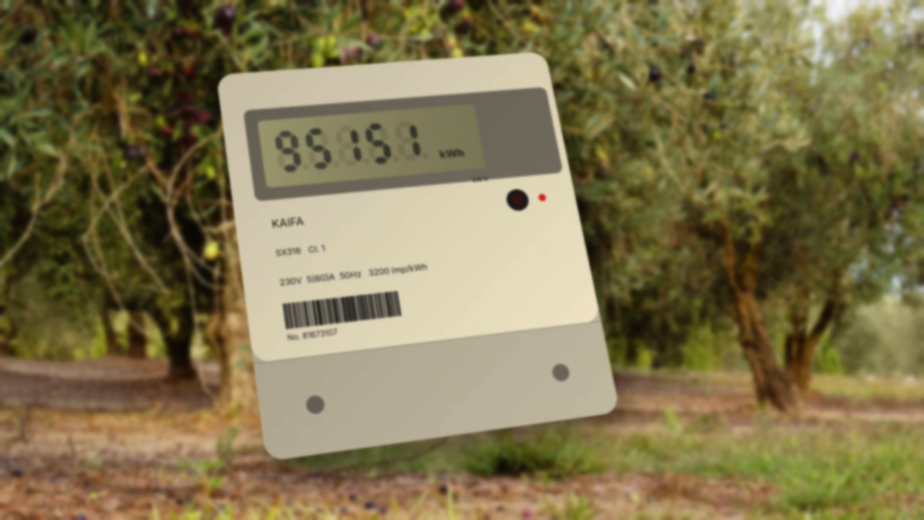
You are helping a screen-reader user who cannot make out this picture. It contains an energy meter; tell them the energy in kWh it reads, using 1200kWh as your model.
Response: 95151kWh
